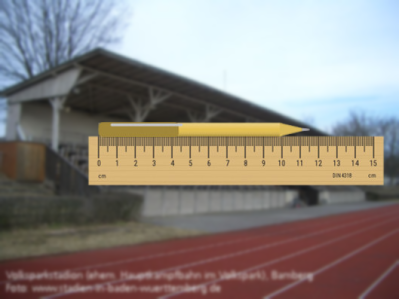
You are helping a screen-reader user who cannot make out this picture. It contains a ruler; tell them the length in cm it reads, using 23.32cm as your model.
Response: 11.5cm
